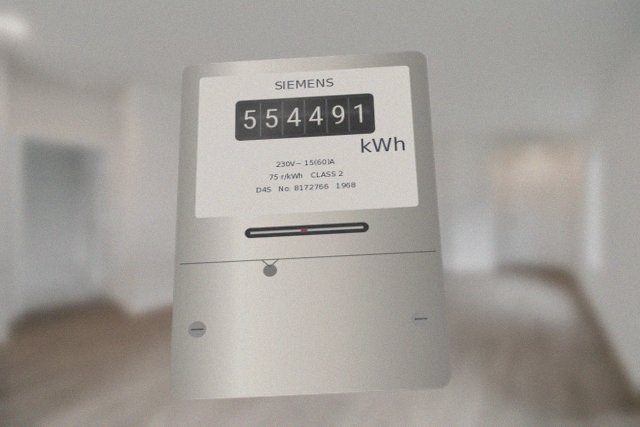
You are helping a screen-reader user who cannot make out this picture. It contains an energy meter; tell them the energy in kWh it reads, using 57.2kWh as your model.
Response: 554491kWh
